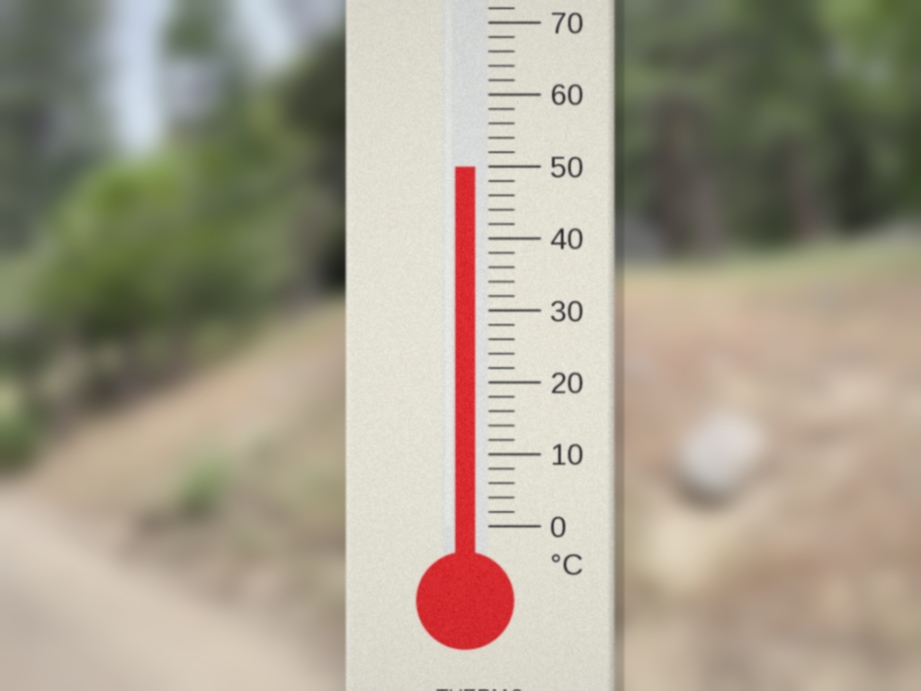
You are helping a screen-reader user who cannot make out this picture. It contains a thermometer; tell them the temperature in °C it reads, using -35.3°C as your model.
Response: 50°C
